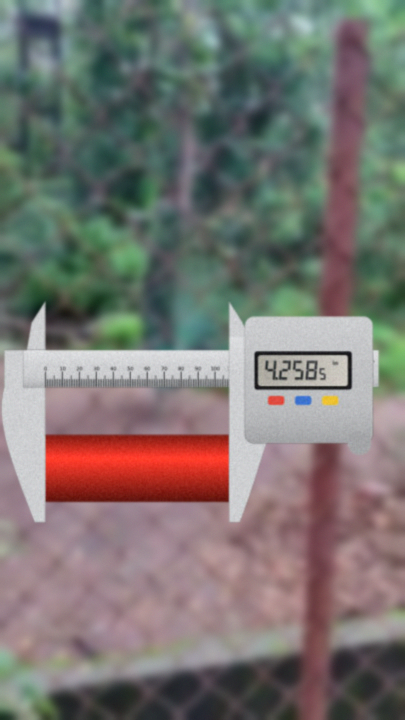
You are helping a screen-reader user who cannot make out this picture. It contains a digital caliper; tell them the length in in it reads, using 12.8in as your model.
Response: 4.2585in
